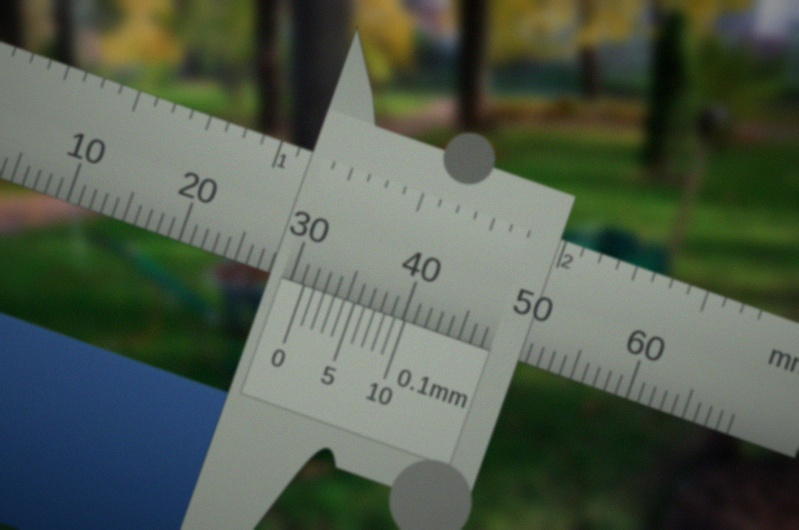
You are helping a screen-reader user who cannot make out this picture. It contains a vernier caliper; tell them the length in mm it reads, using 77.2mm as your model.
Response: 31.2mm
